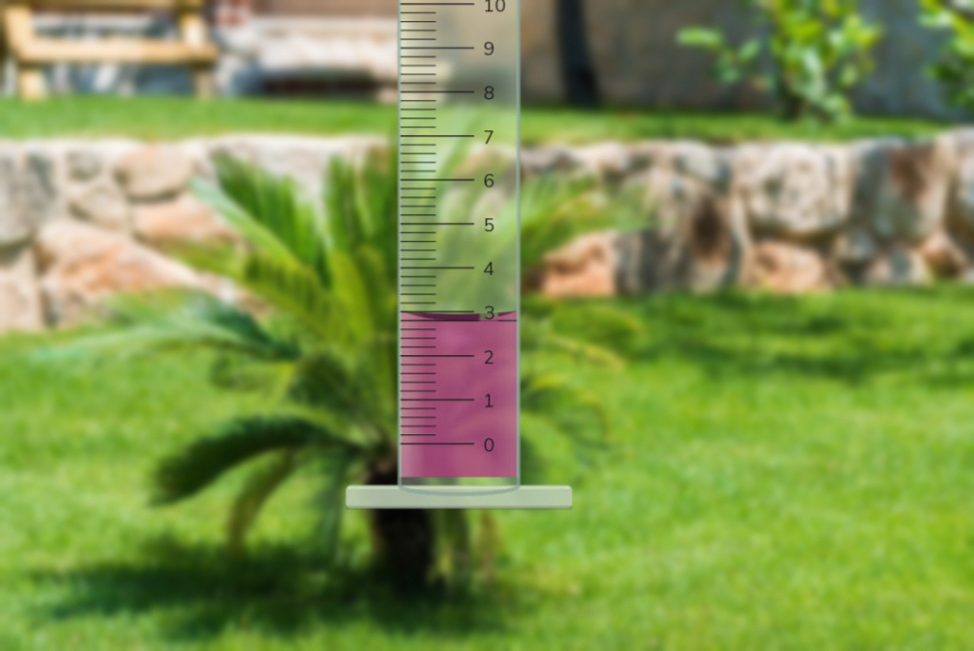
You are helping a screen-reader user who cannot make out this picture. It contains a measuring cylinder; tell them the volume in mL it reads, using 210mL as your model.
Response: 2.8mL
